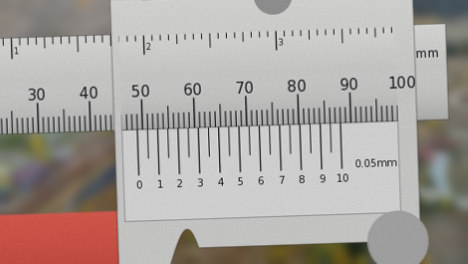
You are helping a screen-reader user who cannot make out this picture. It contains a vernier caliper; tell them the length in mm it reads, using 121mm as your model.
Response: 49.0mm
